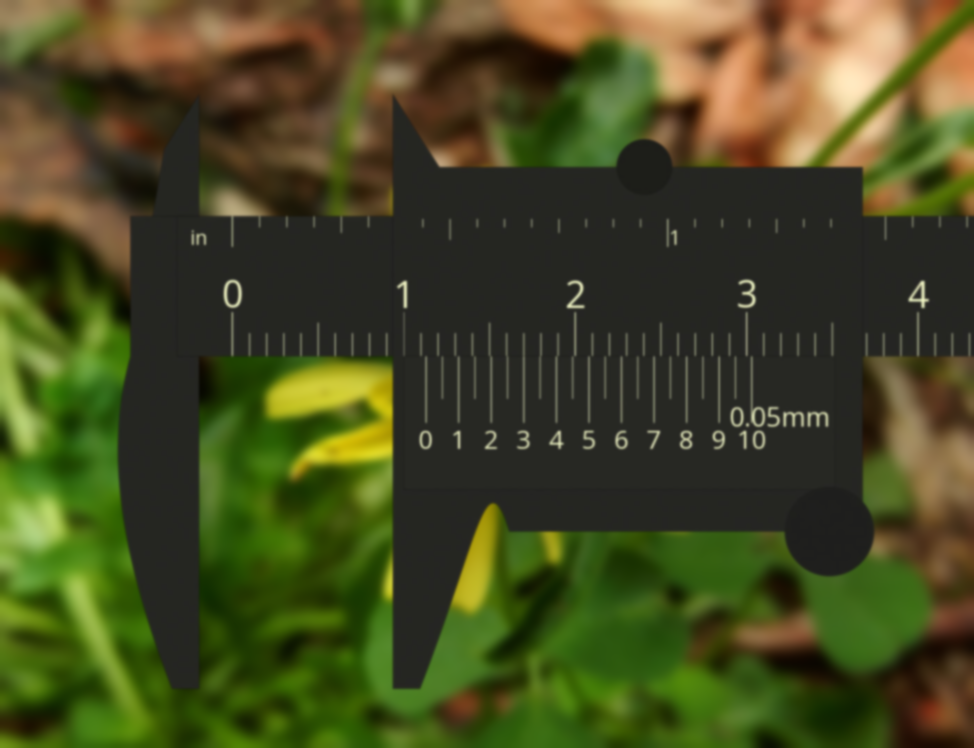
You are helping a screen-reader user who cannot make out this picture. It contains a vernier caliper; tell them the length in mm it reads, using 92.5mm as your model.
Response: 11.3mm
